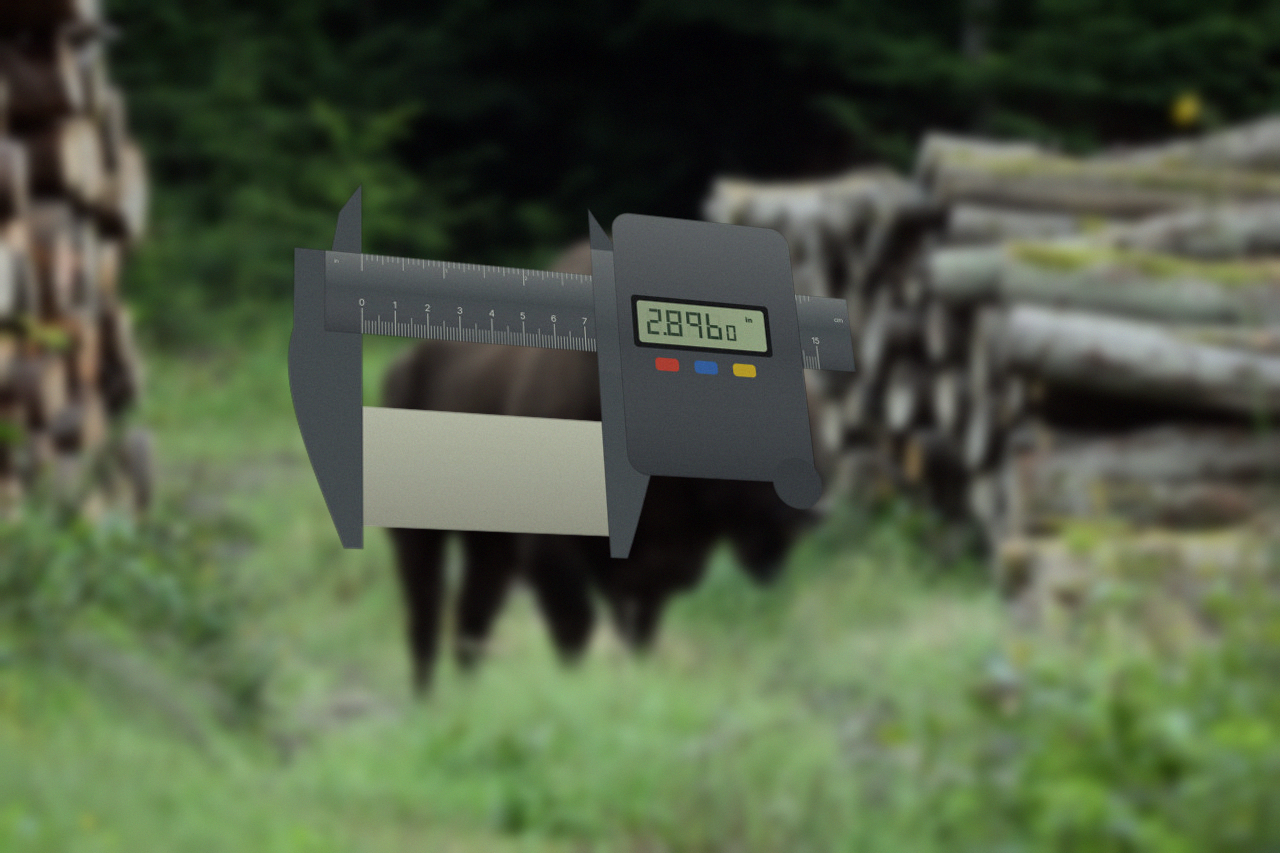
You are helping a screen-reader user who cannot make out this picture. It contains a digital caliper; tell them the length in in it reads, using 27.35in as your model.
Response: 2.8960in
